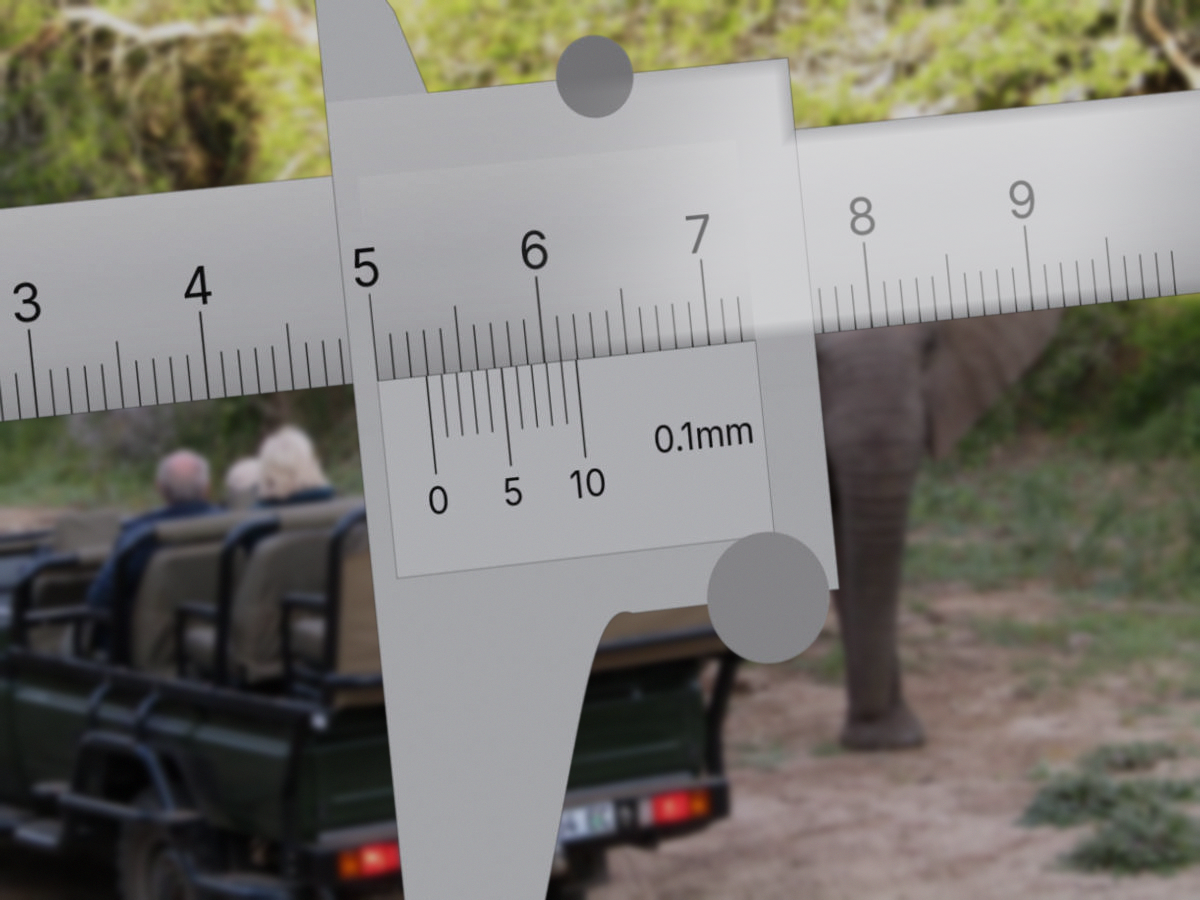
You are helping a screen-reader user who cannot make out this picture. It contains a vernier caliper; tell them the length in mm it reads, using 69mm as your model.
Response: 52.9mm
